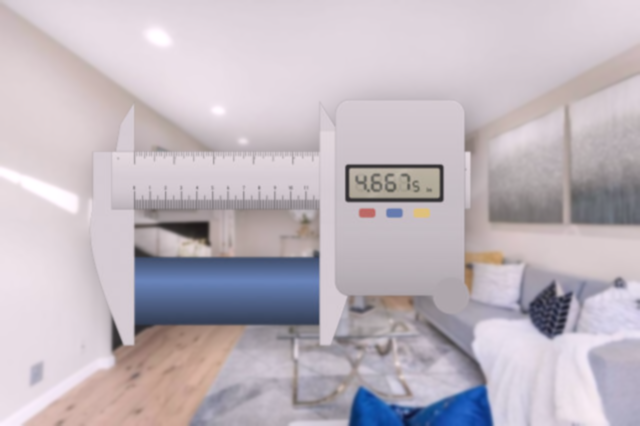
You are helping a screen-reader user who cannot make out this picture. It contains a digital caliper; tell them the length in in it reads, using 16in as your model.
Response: 4.6675in
